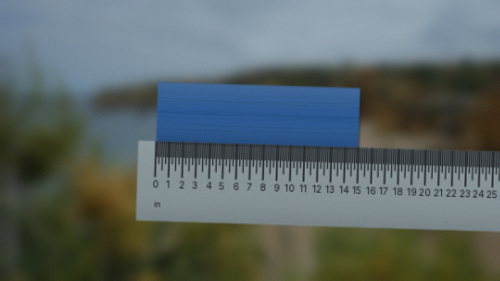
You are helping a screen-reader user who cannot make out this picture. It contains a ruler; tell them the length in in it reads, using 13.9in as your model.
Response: 15in
